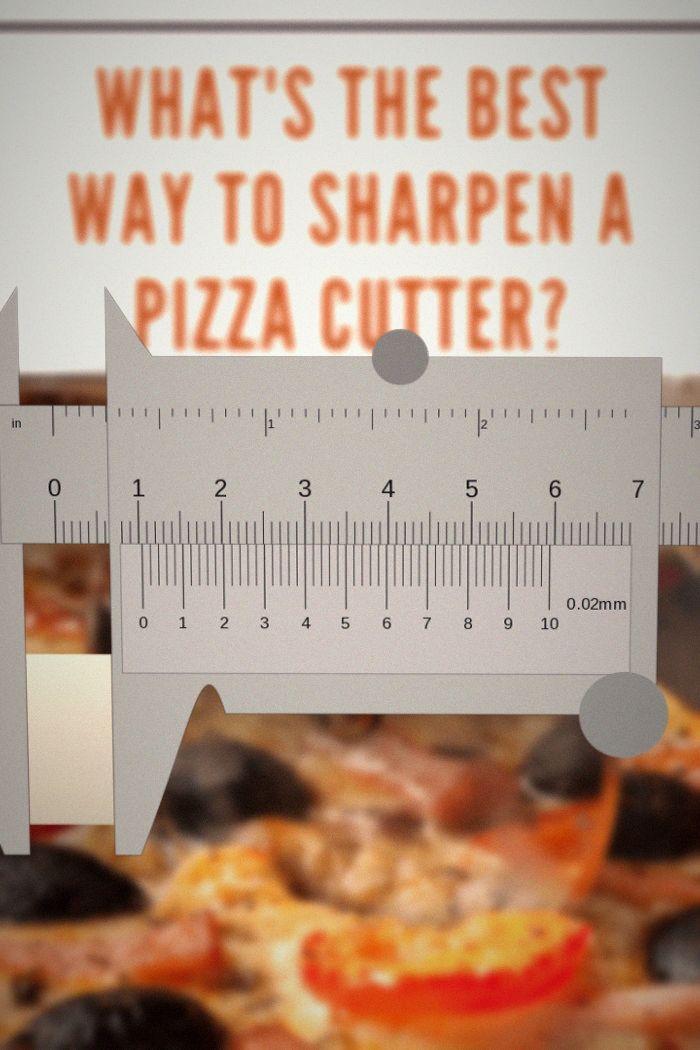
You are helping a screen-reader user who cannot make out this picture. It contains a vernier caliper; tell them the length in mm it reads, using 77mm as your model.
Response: 10.4mm
